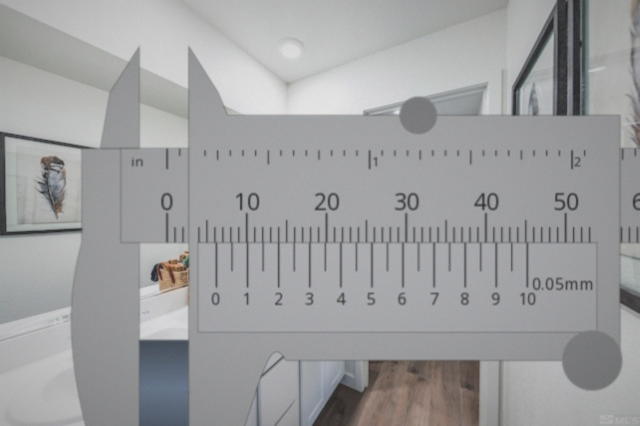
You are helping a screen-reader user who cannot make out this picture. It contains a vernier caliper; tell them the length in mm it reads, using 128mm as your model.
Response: 6.2mm
